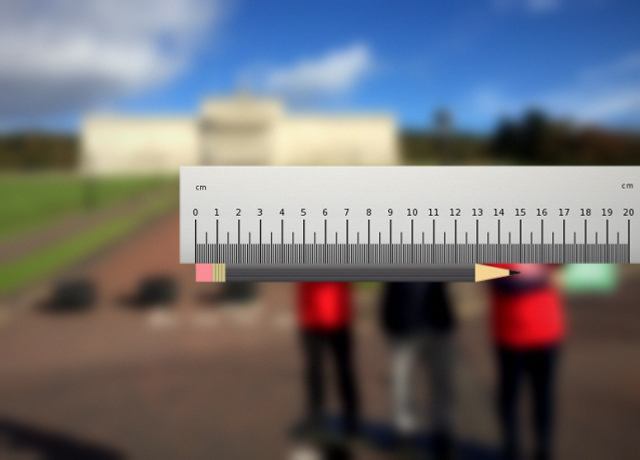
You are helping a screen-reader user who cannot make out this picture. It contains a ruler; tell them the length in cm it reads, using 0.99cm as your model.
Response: 15cm
